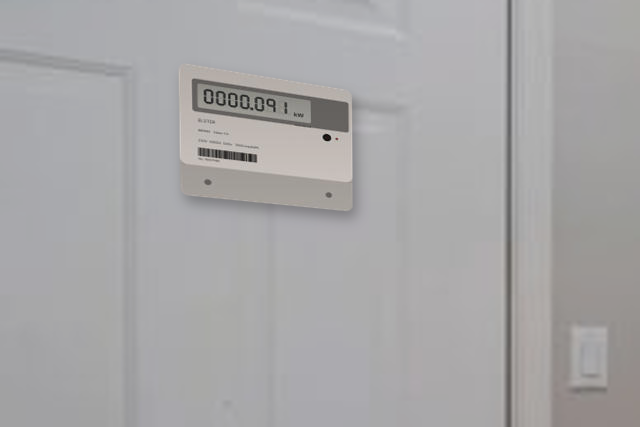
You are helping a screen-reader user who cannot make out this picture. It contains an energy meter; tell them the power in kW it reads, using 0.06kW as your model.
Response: 0.091kW
